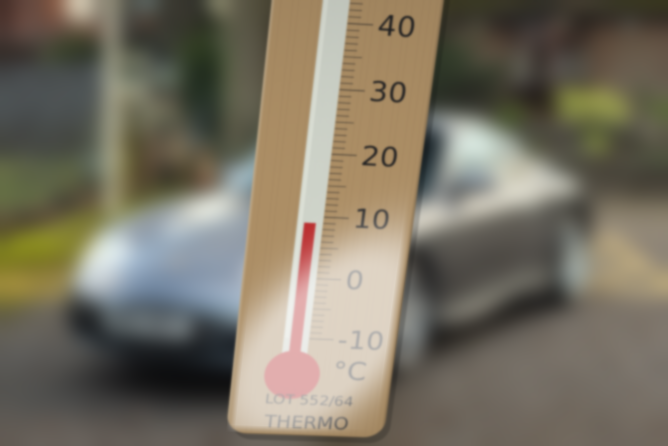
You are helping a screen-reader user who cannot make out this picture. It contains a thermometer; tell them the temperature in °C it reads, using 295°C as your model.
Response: 9°C
